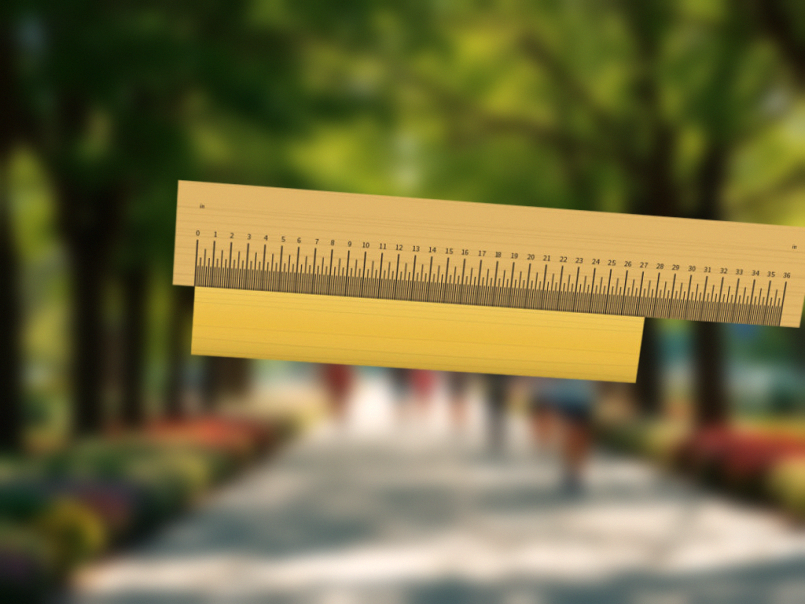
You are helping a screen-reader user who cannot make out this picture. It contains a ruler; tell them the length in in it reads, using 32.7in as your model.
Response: 27.5in
